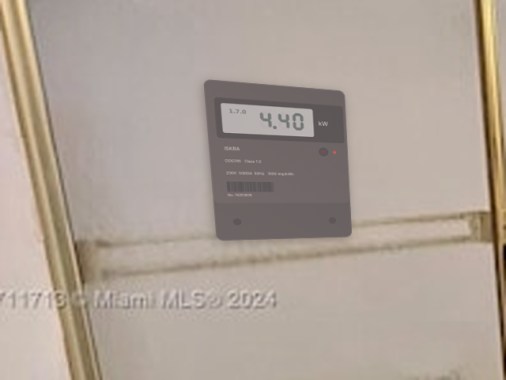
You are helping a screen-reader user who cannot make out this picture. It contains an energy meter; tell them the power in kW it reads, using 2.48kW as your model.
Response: 4.40kW
